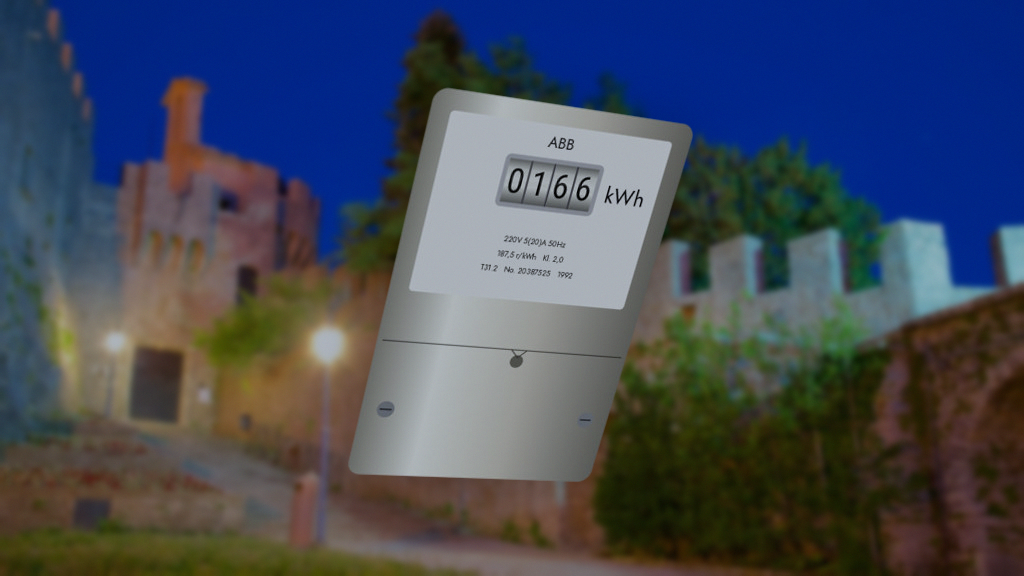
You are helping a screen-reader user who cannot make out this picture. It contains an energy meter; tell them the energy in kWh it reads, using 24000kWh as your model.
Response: 166kWh
